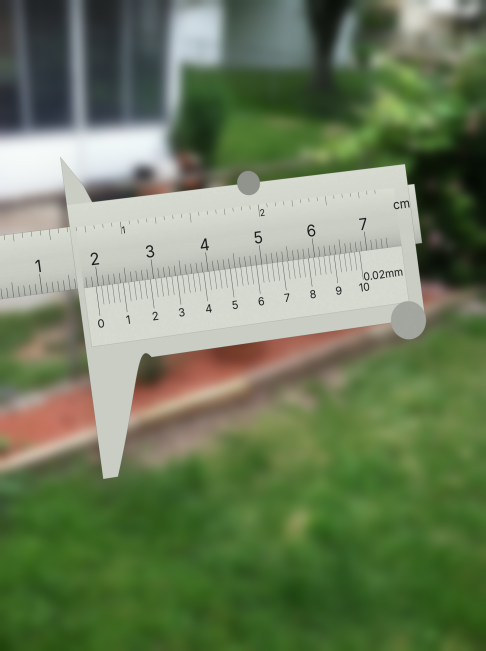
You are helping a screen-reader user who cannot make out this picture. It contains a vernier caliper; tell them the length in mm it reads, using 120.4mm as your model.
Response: 19.6mm
